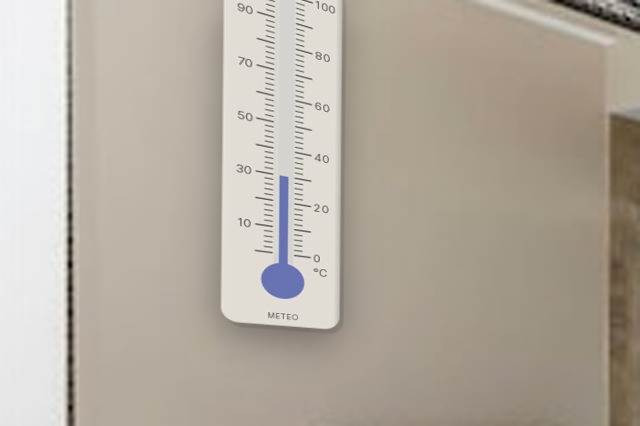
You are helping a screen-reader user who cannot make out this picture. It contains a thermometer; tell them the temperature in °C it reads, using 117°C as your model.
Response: 30°C
